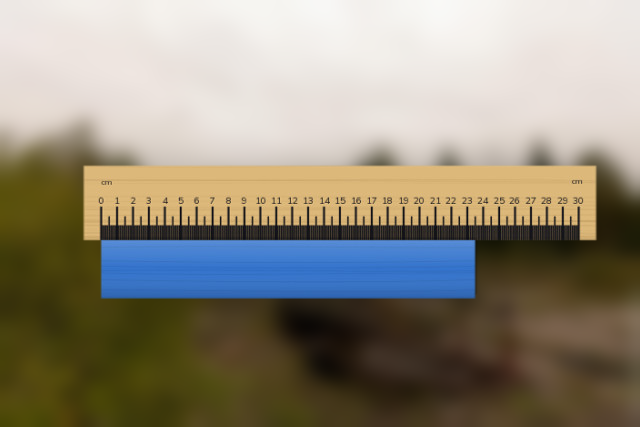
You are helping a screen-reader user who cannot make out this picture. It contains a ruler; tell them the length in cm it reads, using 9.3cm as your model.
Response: 23.5cm
